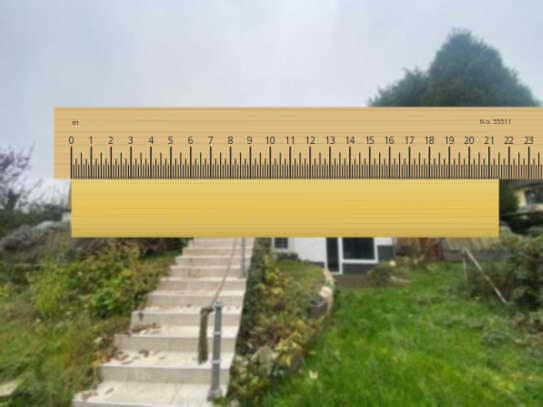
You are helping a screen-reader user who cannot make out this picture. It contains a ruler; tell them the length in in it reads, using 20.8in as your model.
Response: 21.5in
